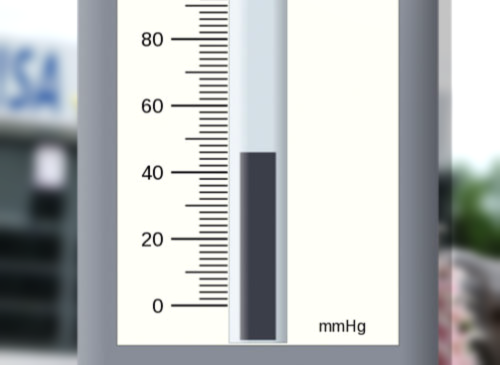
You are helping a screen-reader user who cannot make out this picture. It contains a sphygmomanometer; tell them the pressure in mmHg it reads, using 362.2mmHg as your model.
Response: 46mmHg
